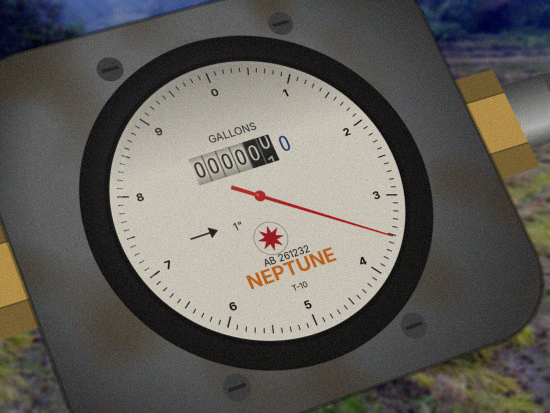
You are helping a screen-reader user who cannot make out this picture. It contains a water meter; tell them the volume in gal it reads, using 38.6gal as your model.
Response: 3.5gal
